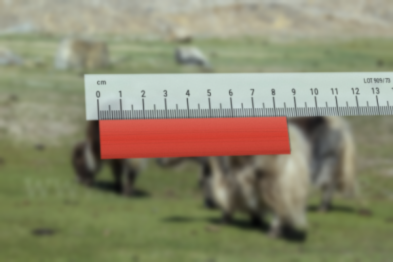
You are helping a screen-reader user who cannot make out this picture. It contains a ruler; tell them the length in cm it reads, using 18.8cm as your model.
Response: 8.5cm
